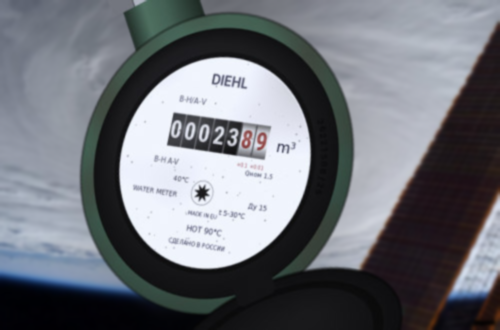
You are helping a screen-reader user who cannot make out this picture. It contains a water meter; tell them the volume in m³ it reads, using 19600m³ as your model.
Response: 23.89m³
